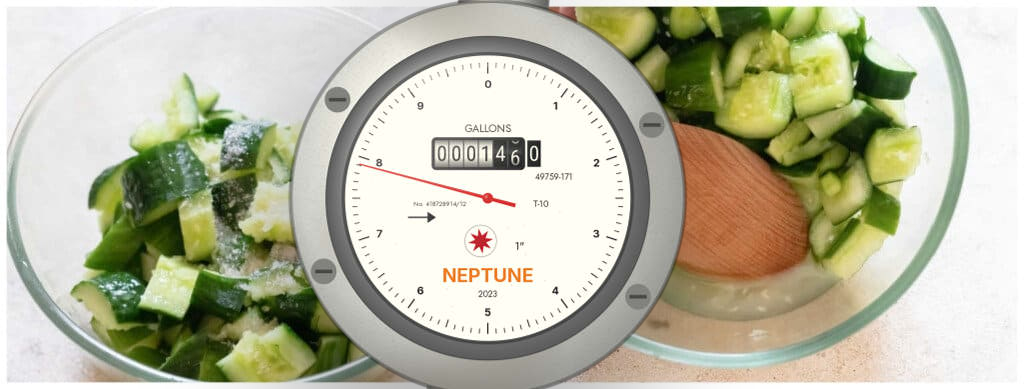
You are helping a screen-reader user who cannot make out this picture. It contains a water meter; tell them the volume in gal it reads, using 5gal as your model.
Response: 1457.9gal
